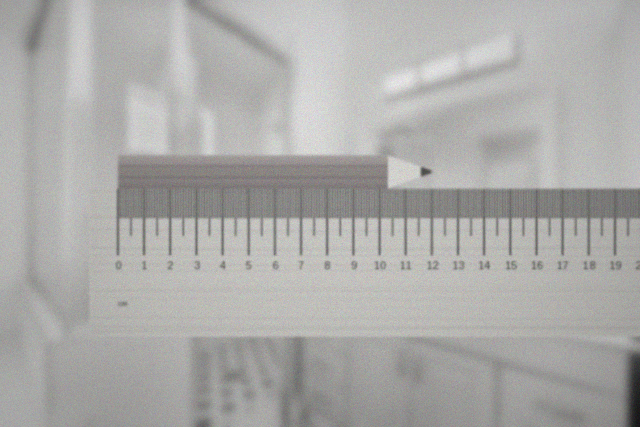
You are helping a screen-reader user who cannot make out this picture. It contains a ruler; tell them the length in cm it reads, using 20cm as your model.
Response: 12cm
